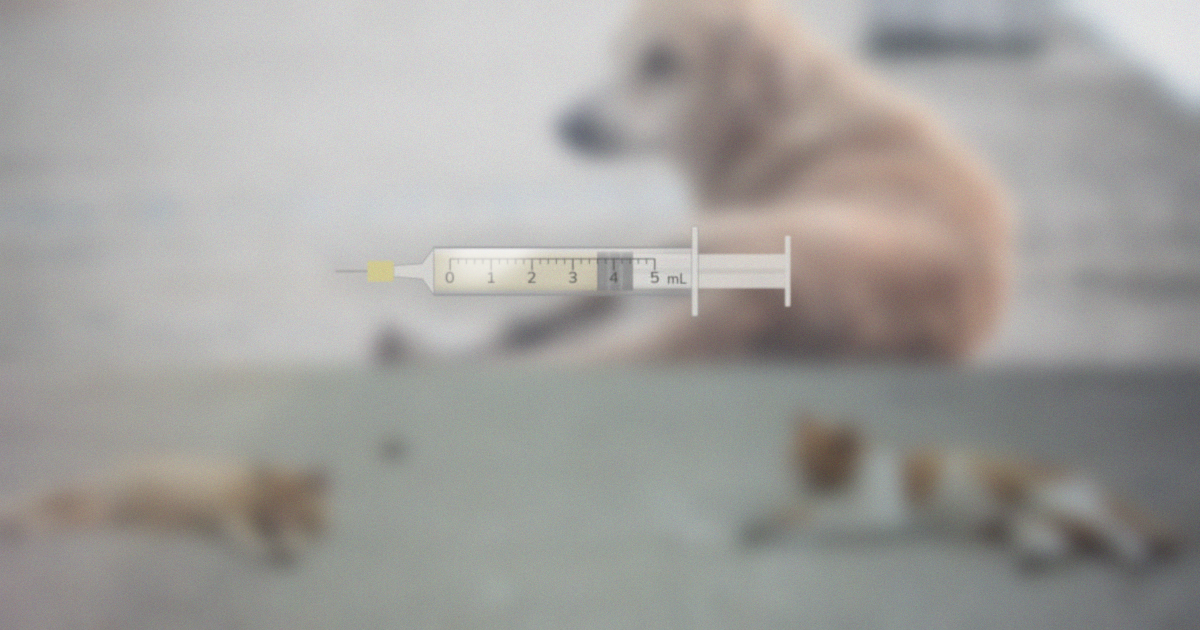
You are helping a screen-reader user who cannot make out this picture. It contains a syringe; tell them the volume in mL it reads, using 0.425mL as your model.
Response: 3.6mL
